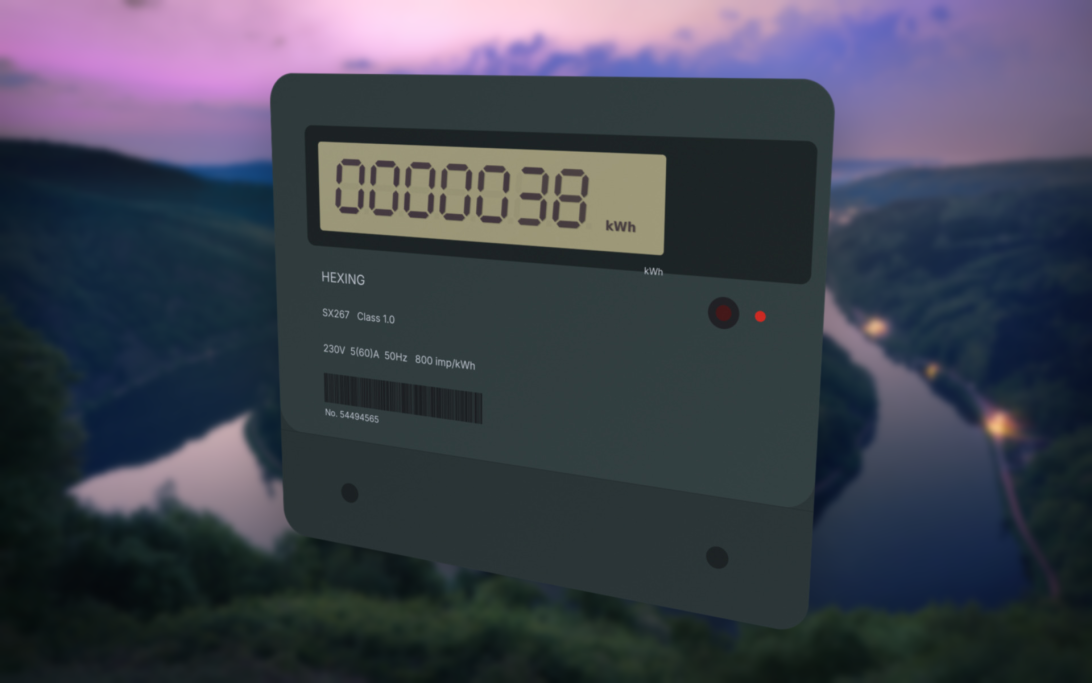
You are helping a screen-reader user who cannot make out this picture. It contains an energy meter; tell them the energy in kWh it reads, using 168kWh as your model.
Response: 38kWh
